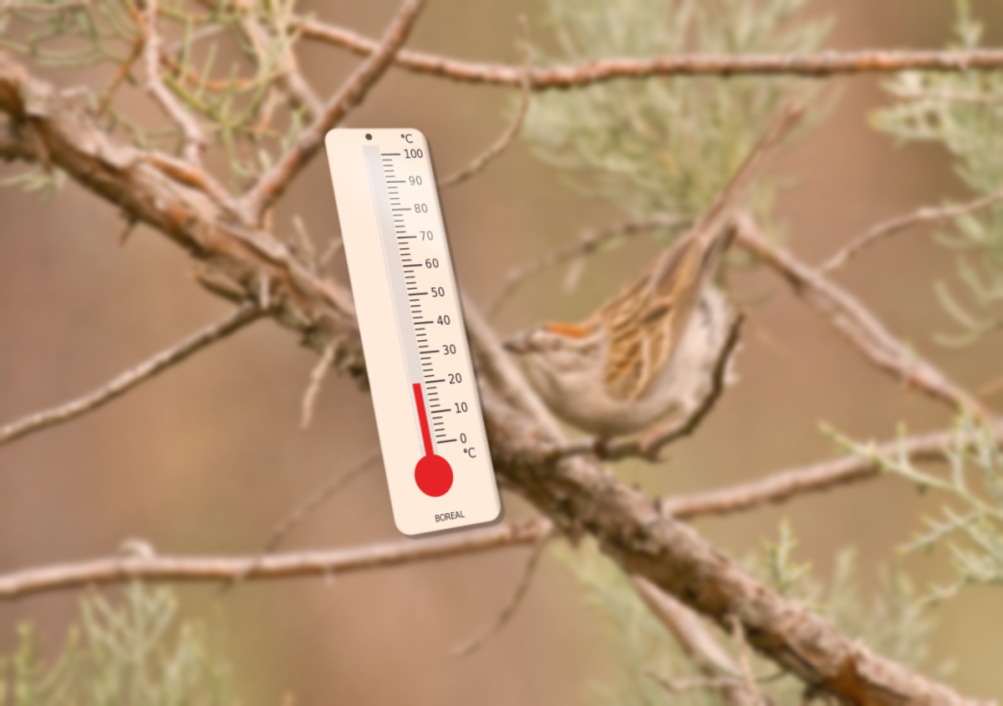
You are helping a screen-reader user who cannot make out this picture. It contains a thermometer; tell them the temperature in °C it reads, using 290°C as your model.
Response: 20°C
